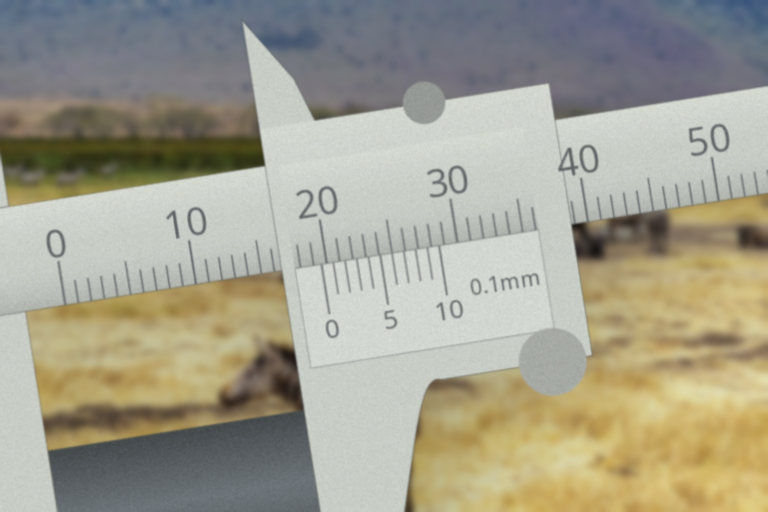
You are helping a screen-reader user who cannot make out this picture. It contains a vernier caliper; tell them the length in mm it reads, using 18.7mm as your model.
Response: 19.6mm
